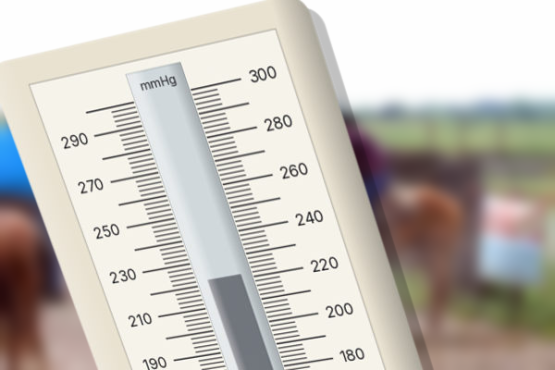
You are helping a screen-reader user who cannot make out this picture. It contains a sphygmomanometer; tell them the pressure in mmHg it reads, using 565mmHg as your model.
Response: 222mmHg
